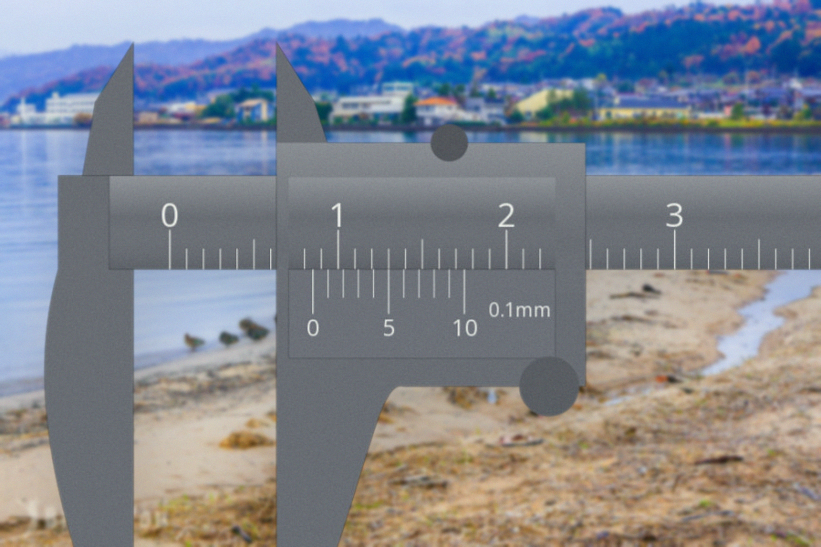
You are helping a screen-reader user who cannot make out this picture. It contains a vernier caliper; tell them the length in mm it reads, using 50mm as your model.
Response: 8.5mm
